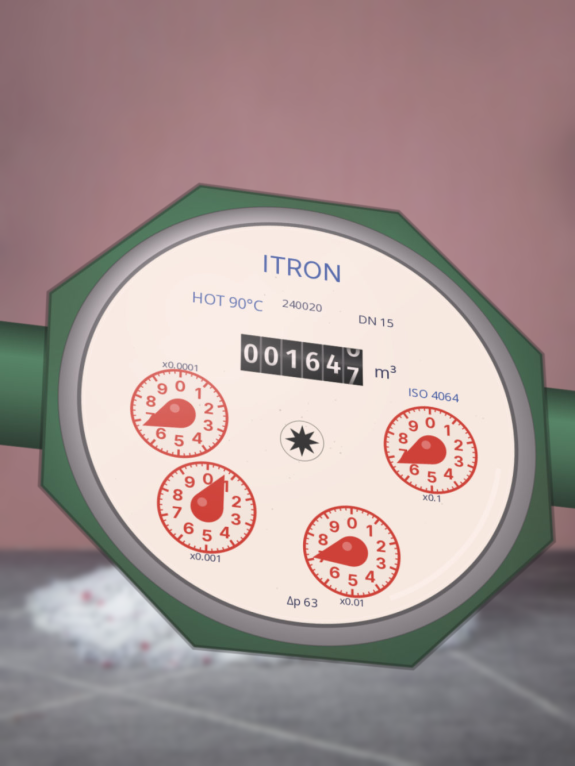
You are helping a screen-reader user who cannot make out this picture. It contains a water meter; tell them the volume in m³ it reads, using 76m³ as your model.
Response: 1646.6706m³
